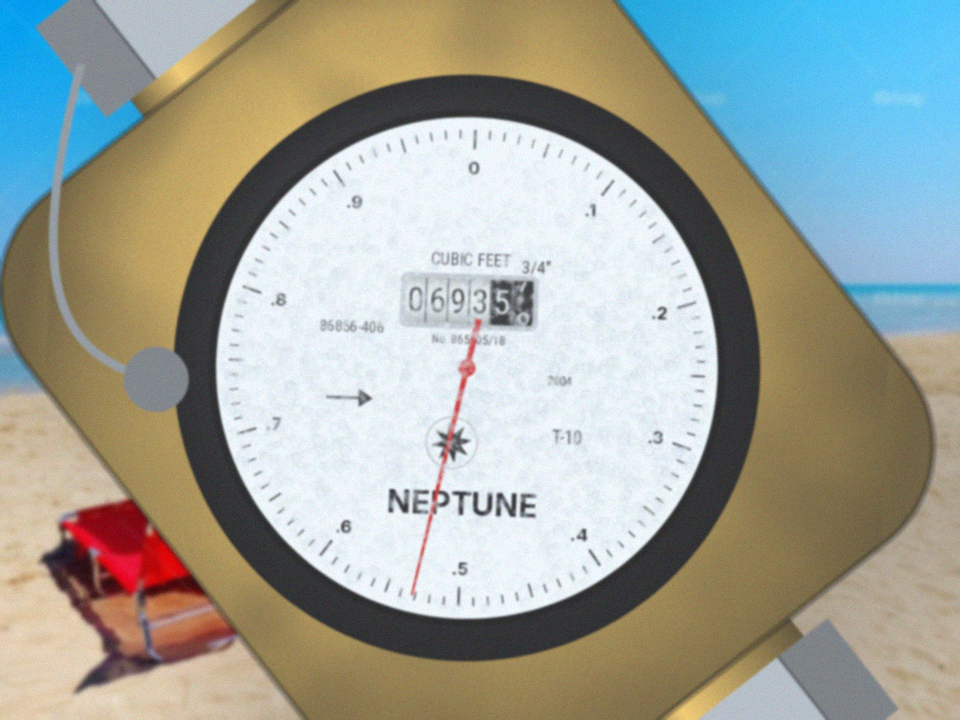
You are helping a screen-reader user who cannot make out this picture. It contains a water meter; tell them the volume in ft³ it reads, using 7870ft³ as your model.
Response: 69357.53ft³
